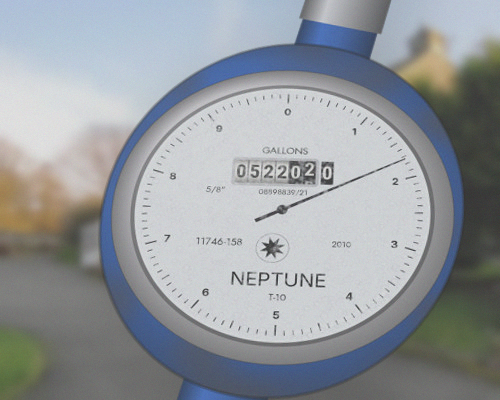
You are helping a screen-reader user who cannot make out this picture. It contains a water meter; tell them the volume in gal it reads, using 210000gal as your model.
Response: 522021.7gal
